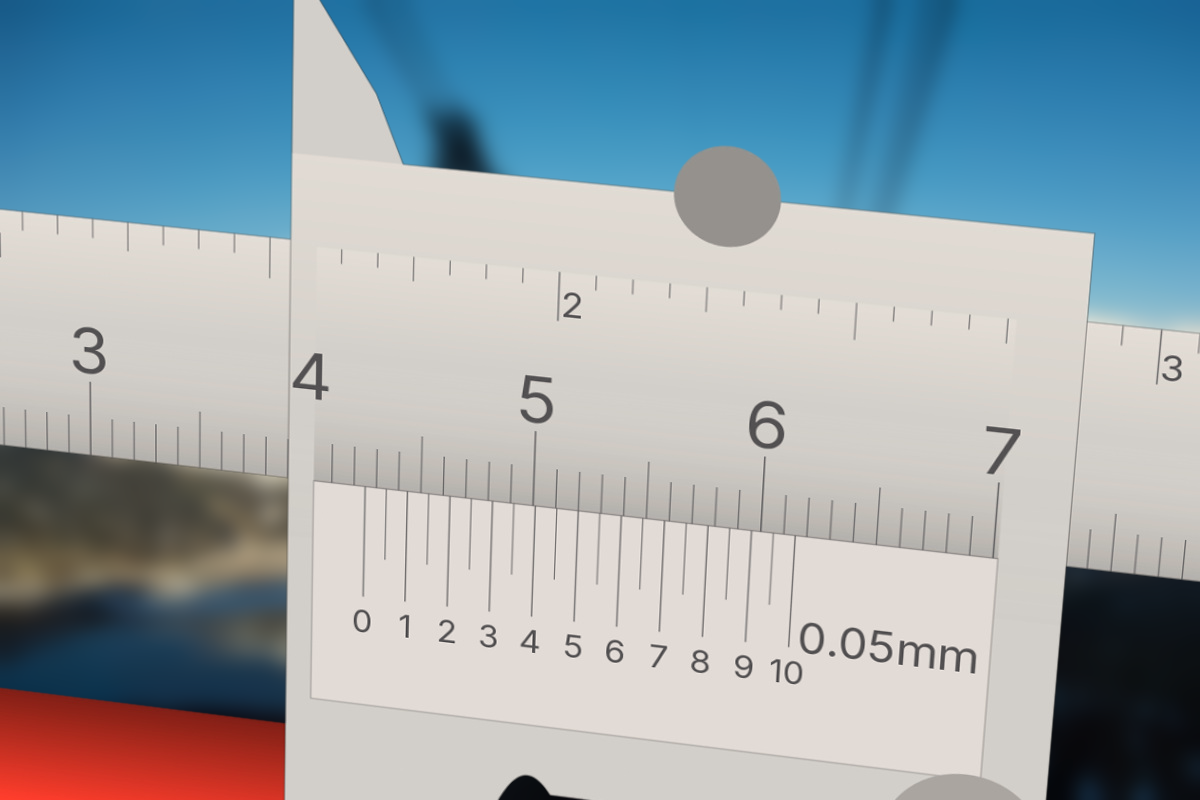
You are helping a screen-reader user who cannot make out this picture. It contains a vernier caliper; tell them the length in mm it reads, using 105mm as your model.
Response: 42.5mm
